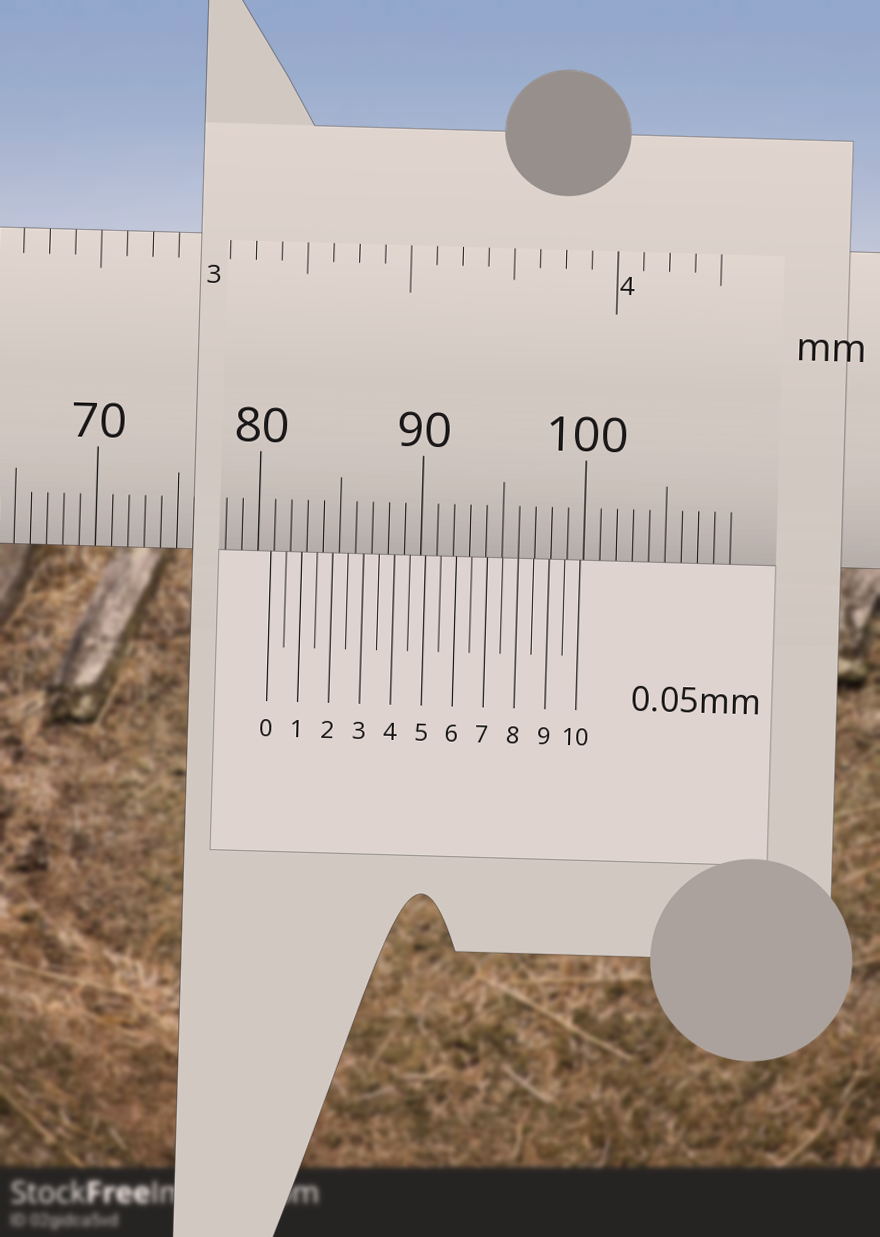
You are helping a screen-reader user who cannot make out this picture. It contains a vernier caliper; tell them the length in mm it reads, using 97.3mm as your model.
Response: 80.8mm
